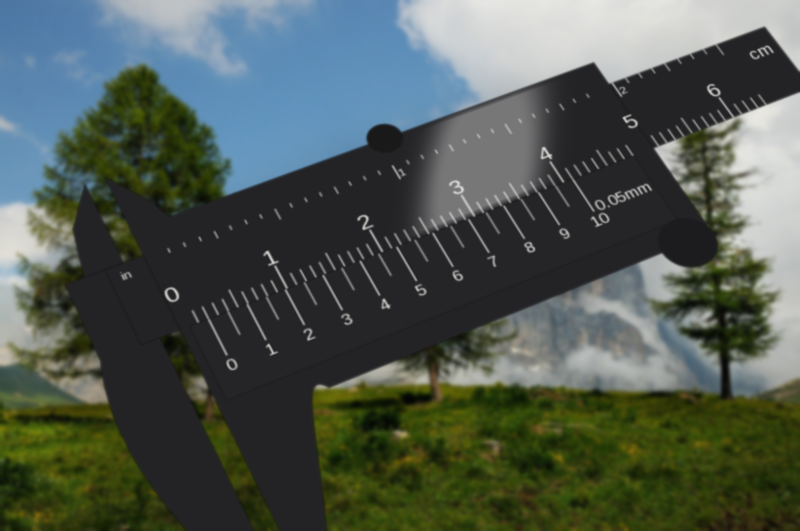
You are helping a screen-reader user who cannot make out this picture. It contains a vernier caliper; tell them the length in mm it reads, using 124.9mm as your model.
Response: 2.0mm
